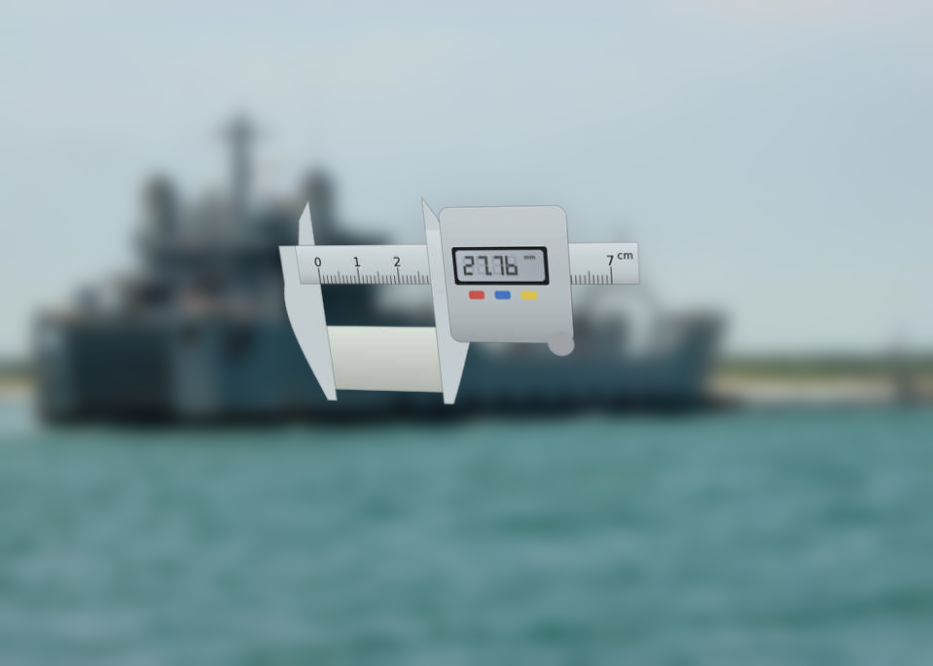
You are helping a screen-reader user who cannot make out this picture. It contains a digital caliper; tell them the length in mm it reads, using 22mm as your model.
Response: 27.76mm
